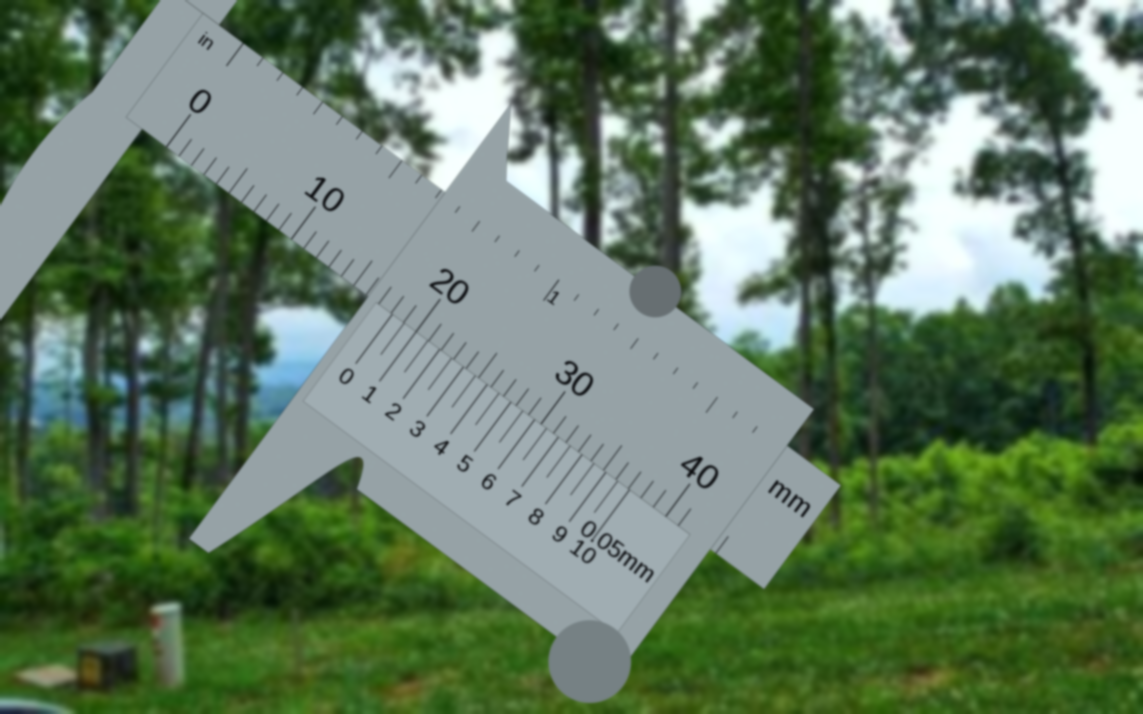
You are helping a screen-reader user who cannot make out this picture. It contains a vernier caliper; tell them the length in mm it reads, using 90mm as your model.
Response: 18.1mm
